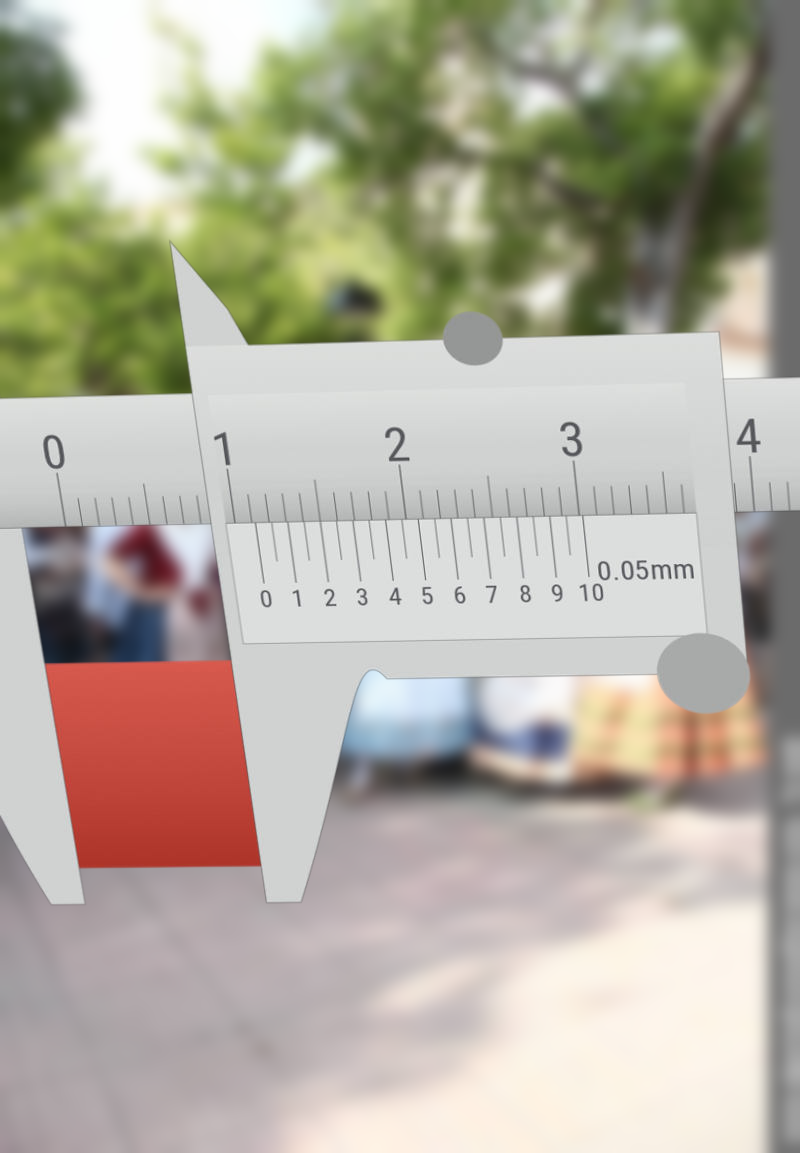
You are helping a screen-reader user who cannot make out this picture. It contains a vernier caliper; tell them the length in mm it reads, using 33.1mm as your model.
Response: 11.2mm
